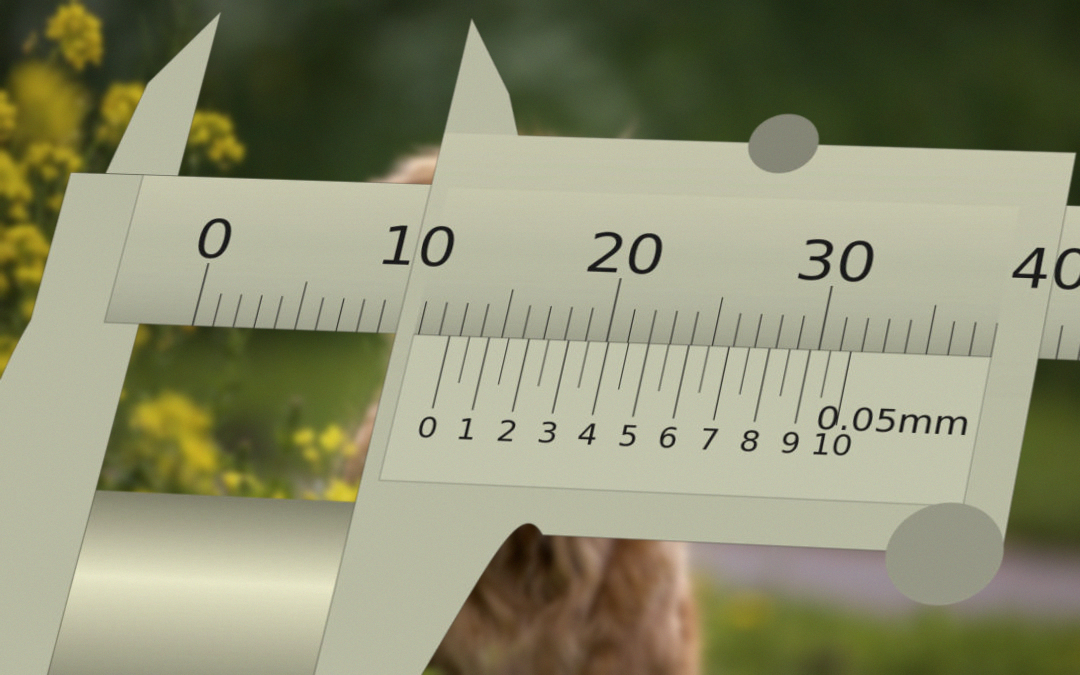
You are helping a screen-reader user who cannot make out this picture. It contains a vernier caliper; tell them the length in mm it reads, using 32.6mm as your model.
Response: 12.5mm
